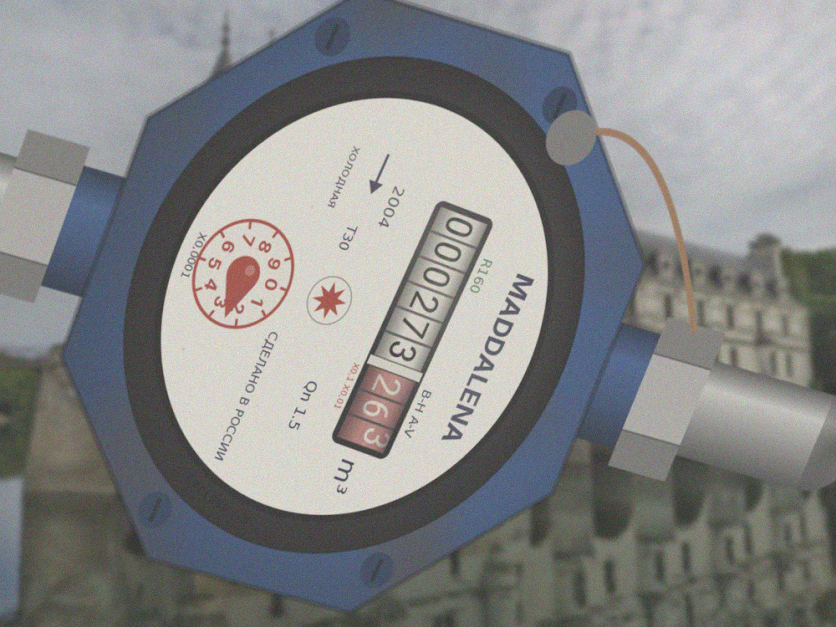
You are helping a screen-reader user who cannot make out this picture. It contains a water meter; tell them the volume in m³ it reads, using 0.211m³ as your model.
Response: 273.2632m³
